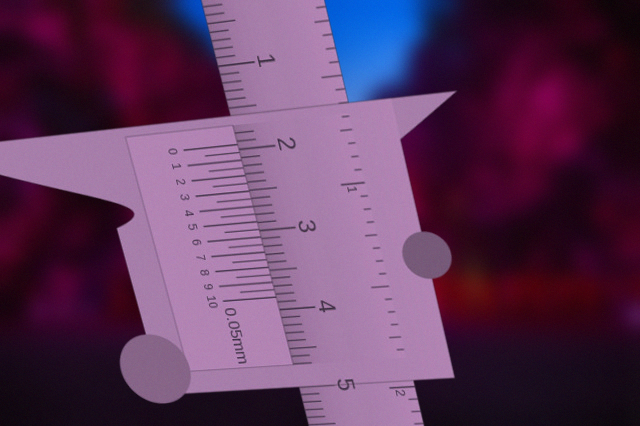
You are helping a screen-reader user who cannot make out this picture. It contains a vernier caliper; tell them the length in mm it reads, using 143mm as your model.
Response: 19.4mm
